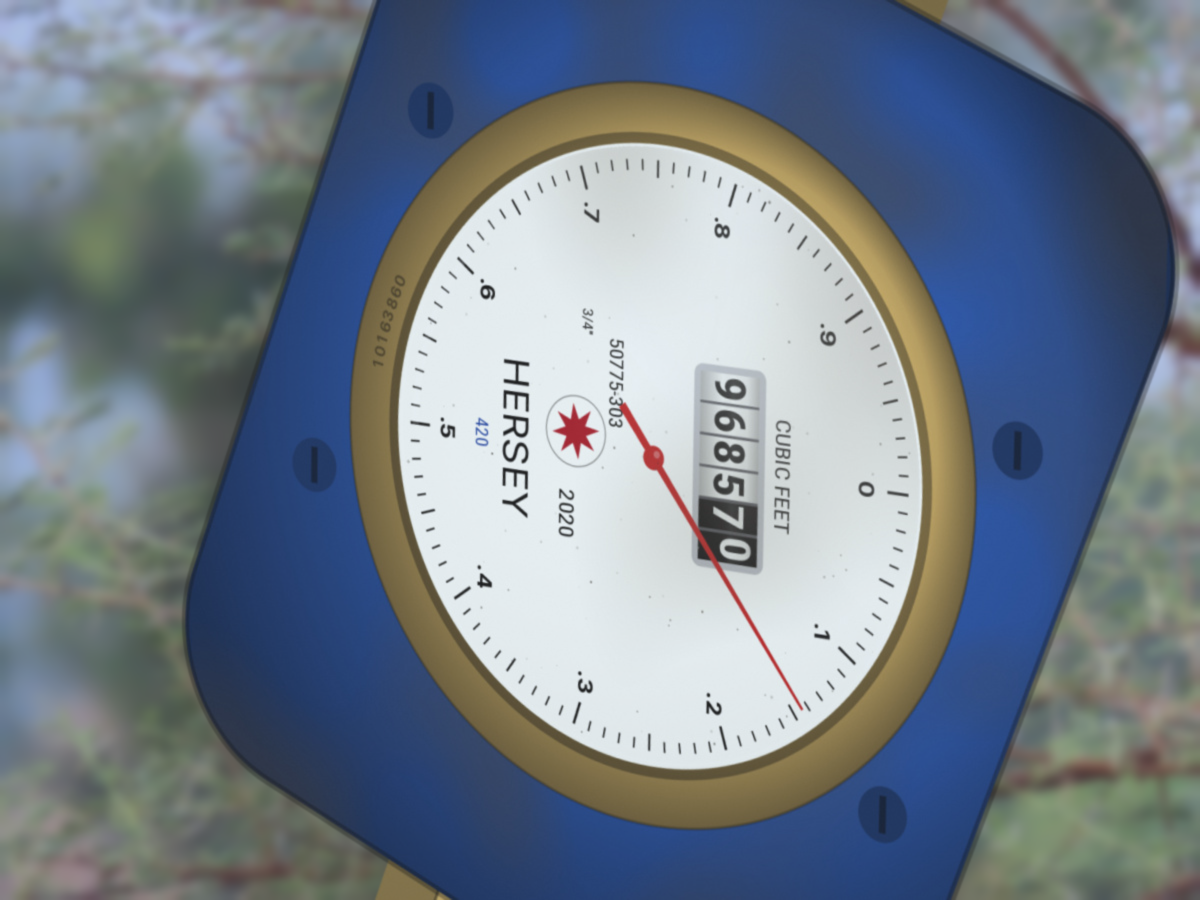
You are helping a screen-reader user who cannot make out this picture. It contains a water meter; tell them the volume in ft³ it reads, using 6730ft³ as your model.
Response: 968570.14ft³
